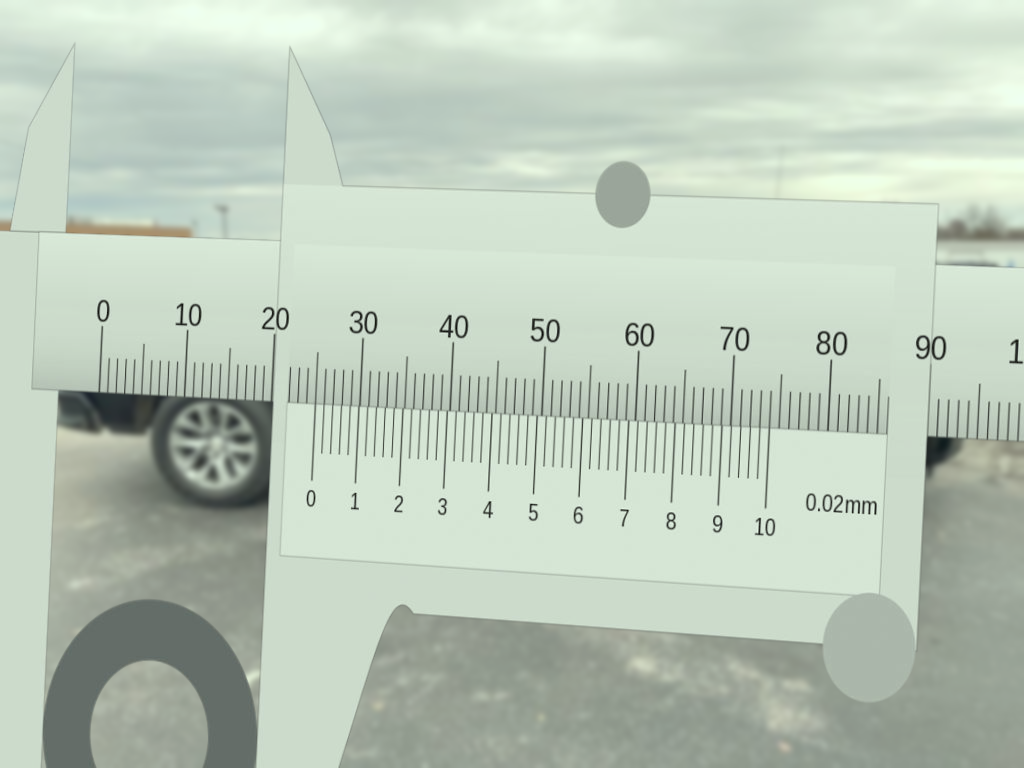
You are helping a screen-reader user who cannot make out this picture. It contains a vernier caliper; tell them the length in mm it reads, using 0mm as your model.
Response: 25.0mm
